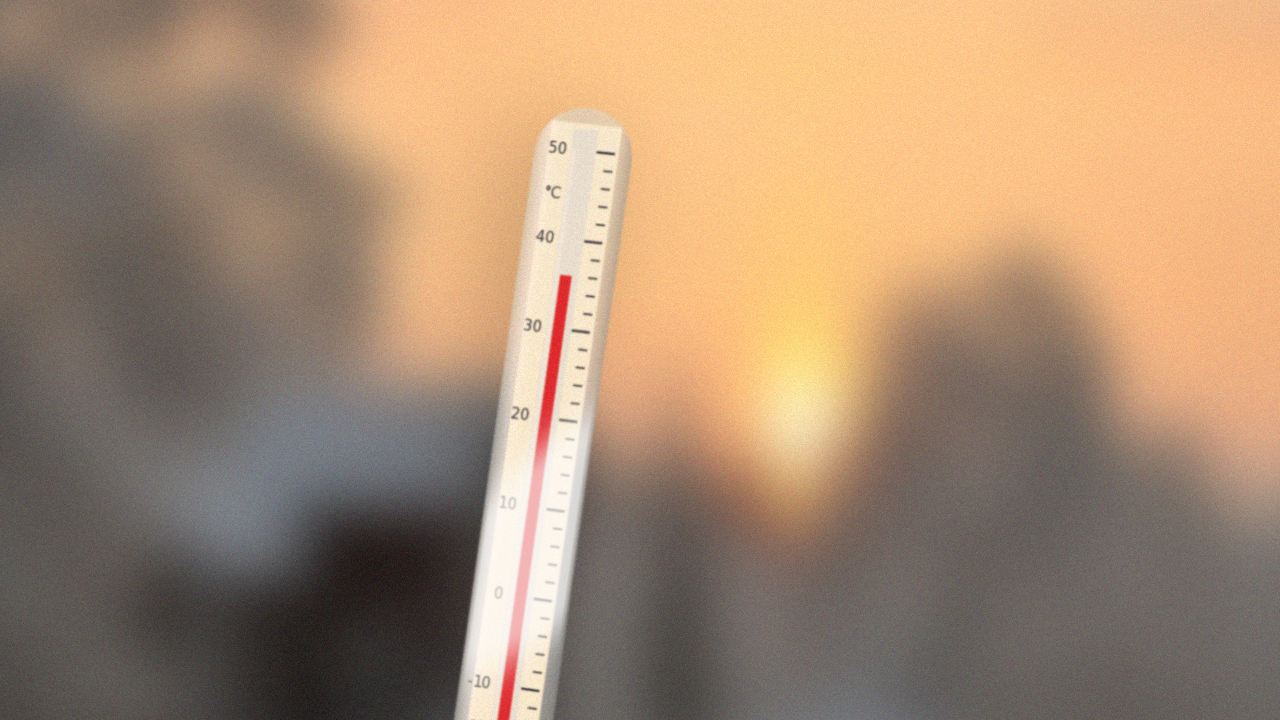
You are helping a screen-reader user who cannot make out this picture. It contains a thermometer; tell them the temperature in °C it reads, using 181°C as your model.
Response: 36°C
